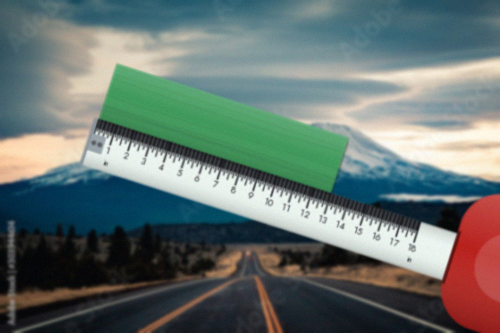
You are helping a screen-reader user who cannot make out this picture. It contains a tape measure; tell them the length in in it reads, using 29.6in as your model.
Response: 13in
